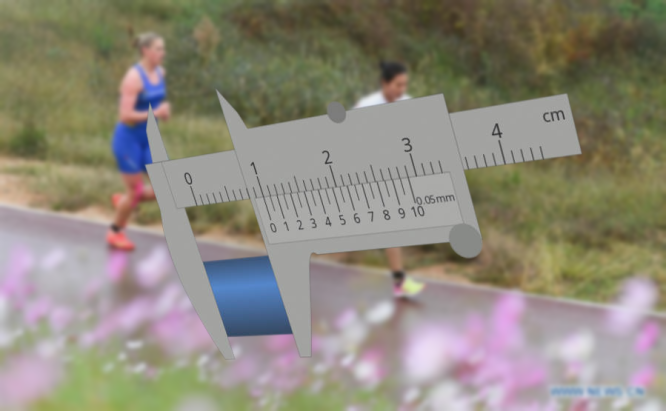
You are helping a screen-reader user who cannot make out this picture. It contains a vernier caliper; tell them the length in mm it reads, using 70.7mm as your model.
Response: 10.0mm
